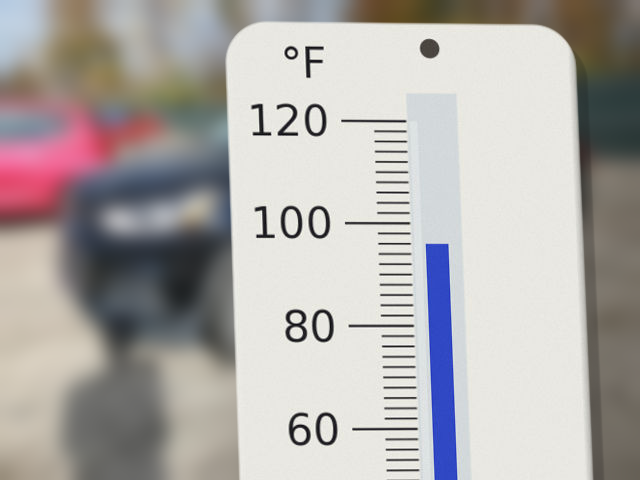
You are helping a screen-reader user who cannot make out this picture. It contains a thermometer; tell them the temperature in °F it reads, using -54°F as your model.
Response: 96°F
